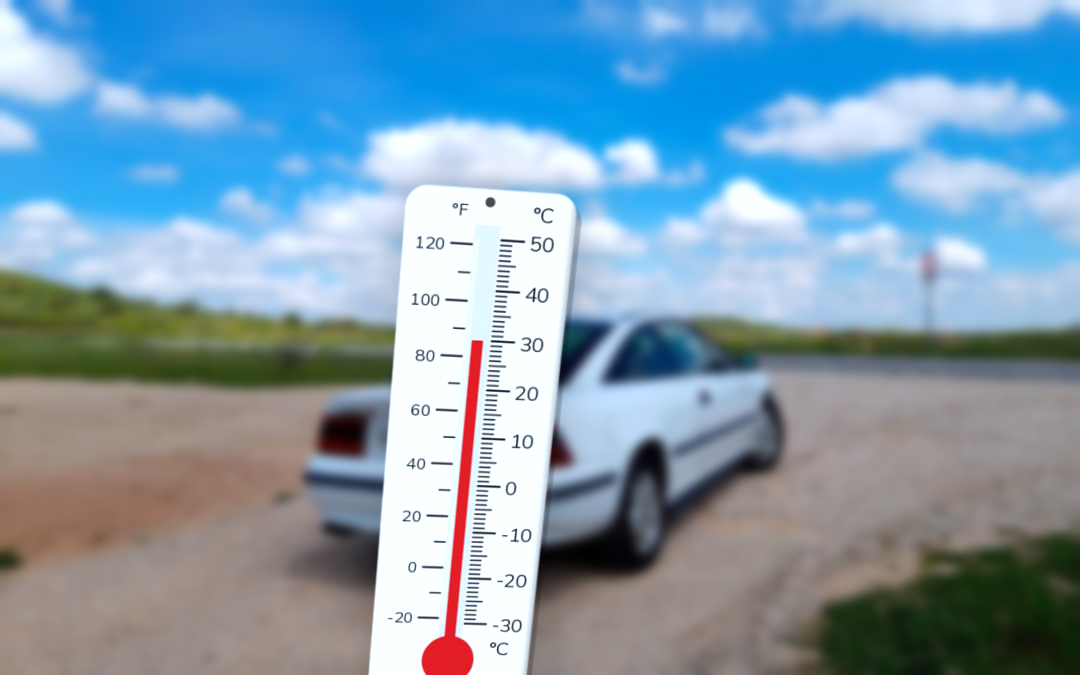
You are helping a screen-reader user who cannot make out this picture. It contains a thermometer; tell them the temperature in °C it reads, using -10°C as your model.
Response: 30°C
